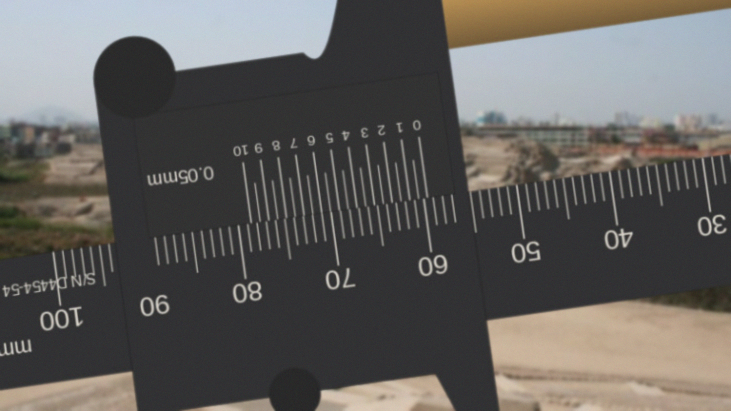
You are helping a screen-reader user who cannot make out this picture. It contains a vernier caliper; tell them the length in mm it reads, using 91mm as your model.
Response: 59.6mm
